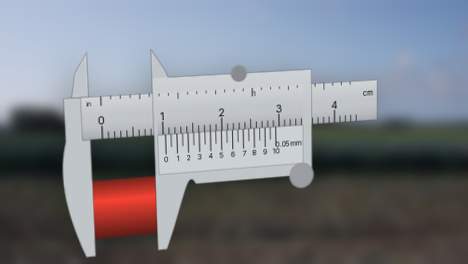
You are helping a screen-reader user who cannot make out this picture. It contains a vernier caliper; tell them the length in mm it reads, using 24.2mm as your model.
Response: 10.4mm
